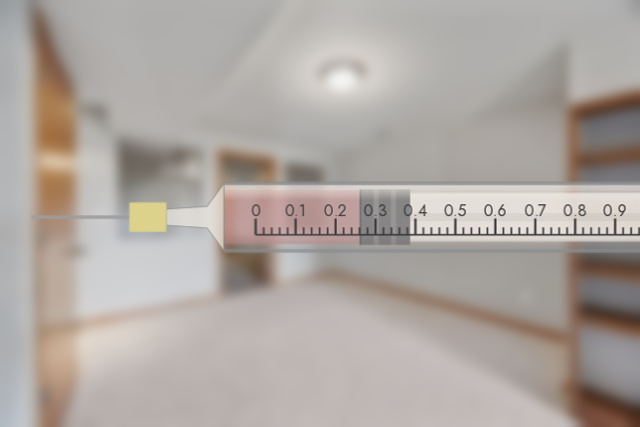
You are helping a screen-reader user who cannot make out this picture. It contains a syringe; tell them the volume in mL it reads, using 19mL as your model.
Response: 0.26mL
